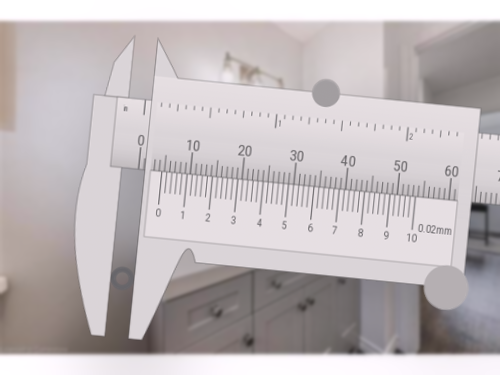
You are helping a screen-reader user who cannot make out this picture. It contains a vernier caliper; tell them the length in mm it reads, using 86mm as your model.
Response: 4.5mm
